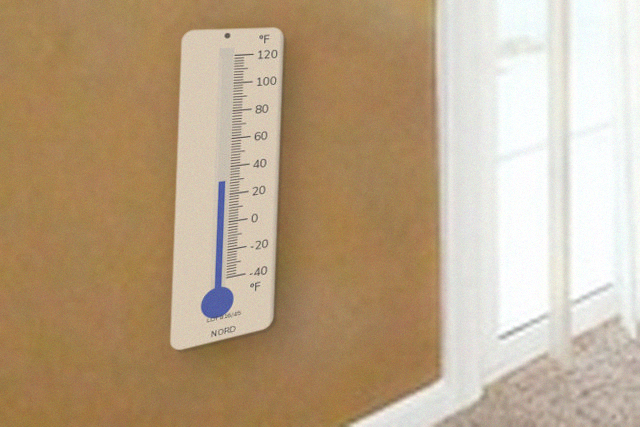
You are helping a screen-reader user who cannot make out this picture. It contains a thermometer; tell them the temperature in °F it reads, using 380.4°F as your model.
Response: 30°F
